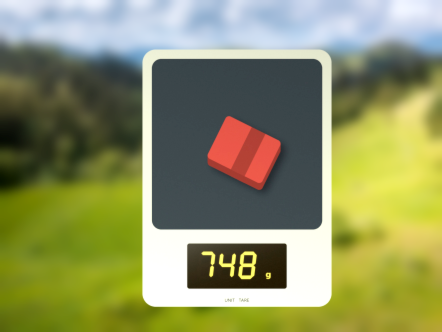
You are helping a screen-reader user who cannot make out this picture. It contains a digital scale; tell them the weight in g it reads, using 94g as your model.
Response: 748g
